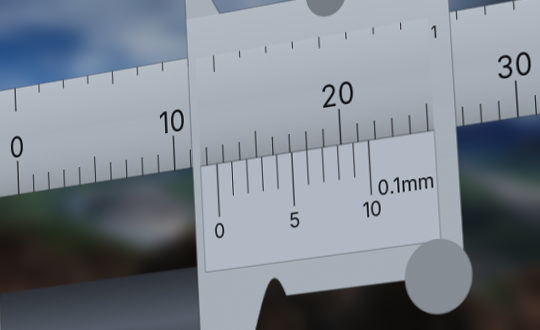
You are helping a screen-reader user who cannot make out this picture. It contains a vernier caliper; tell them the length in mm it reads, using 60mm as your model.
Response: 12.6mm
